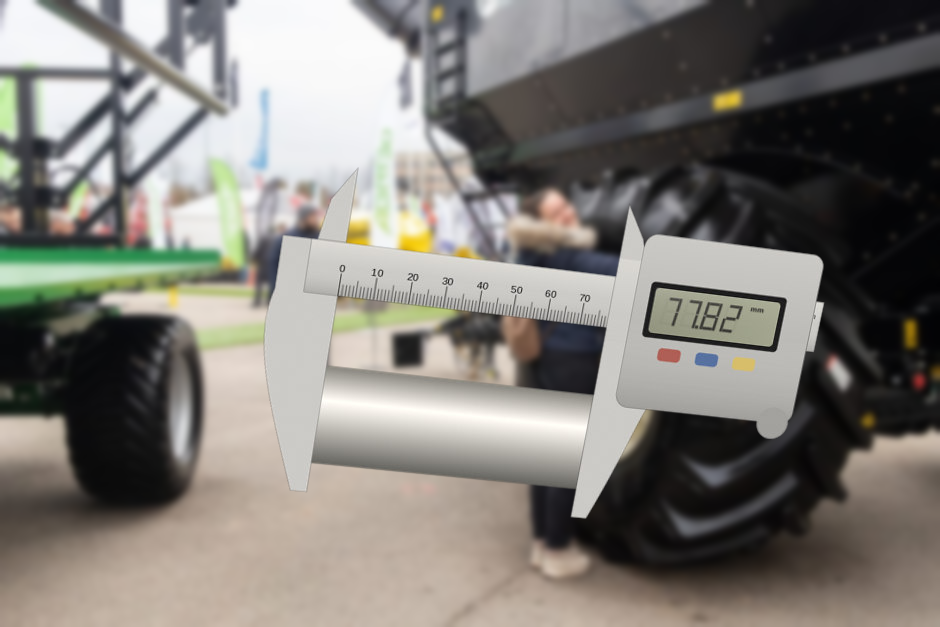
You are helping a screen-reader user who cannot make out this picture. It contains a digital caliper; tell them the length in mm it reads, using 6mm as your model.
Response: 77.82mm
